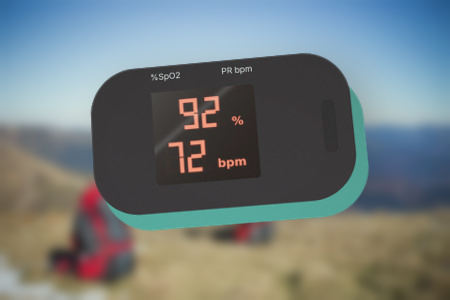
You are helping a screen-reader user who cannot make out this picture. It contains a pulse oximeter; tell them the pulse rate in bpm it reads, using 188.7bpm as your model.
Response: 72bpm
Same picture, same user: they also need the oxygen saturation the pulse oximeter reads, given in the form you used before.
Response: 92%
